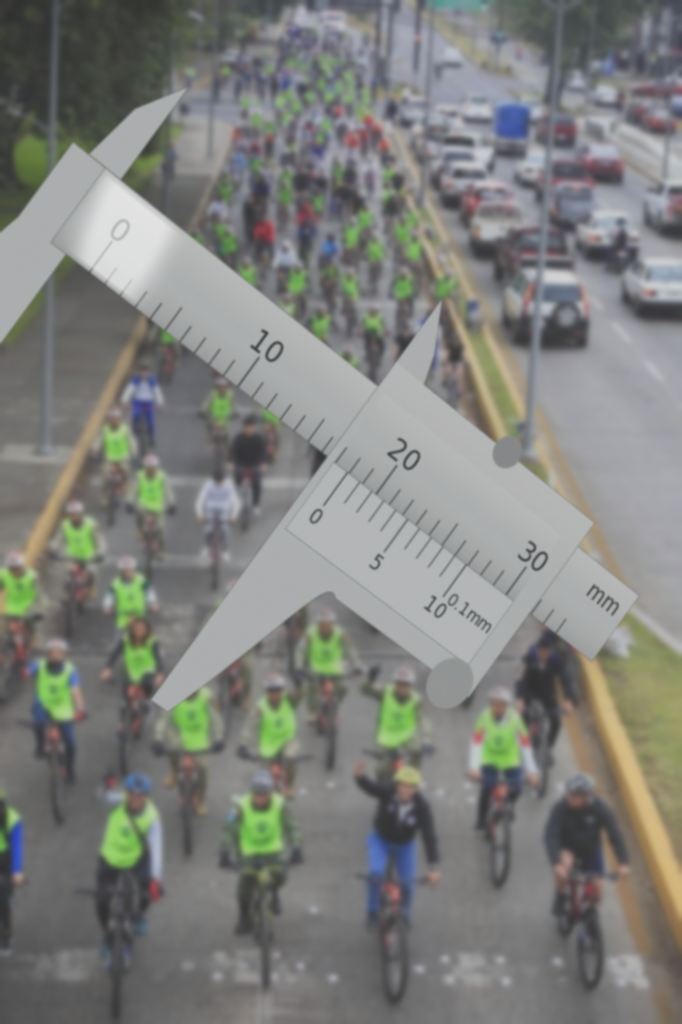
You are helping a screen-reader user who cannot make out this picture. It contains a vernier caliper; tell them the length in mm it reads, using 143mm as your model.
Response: 17.9mm
